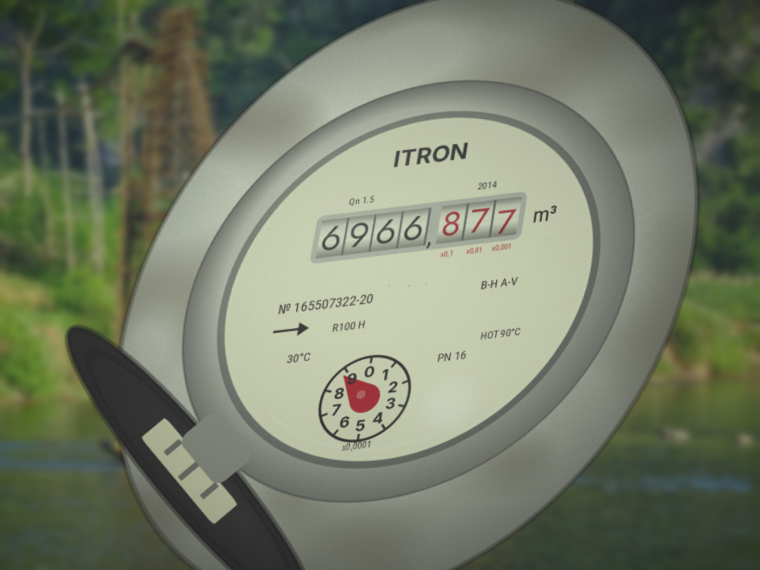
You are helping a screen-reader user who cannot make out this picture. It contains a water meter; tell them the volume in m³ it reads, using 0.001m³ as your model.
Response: 6966.8768m³
